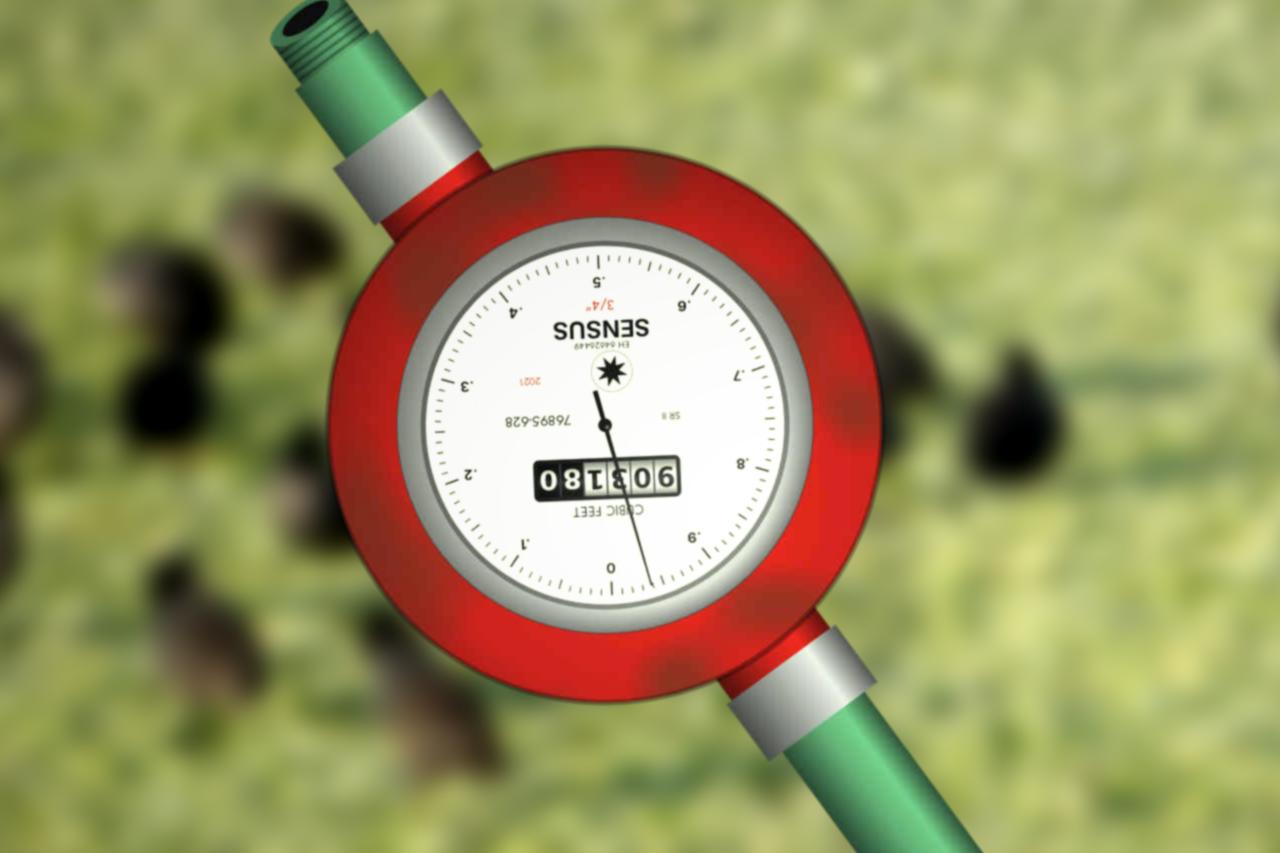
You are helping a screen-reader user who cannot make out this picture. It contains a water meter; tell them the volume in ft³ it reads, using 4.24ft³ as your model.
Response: 903179.96ft³
